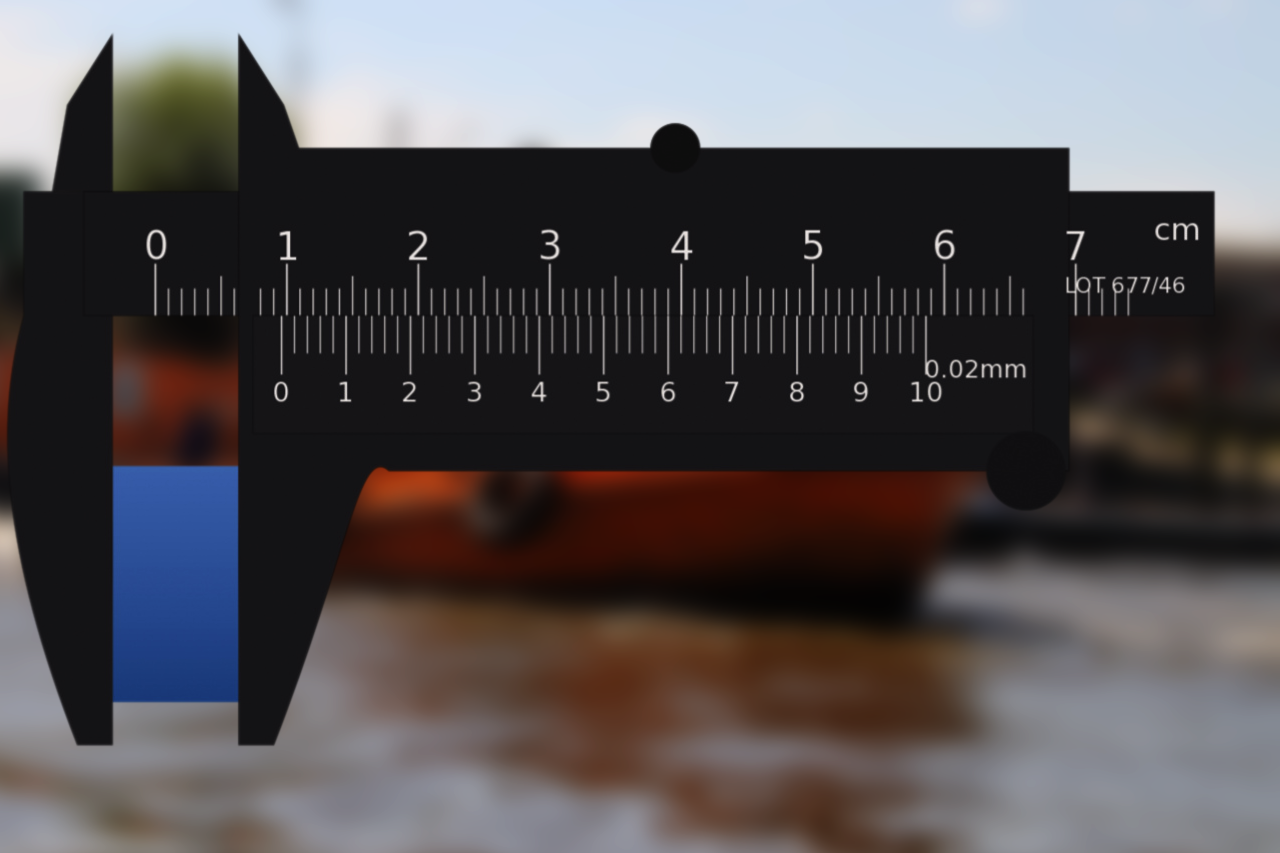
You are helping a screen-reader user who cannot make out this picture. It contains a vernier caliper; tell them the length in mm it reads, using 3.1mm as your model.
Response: 9.6mm
